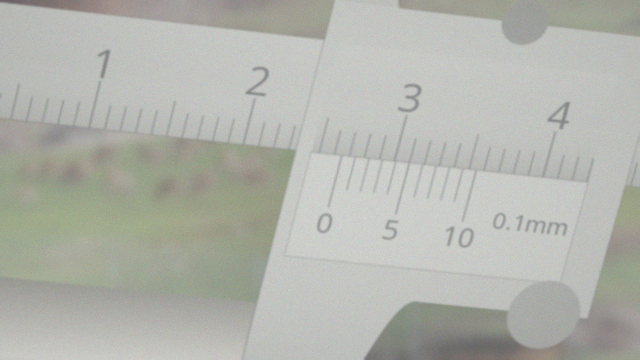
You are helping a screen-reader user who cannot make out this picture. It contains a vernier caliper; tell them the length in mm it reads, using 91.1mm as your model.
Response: 26.5mm
